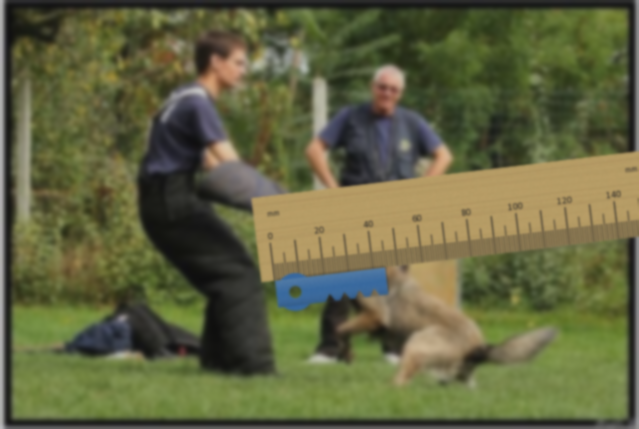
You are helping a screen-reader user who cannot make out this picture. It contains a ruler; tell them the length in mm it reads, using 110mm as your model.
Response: 45mm
